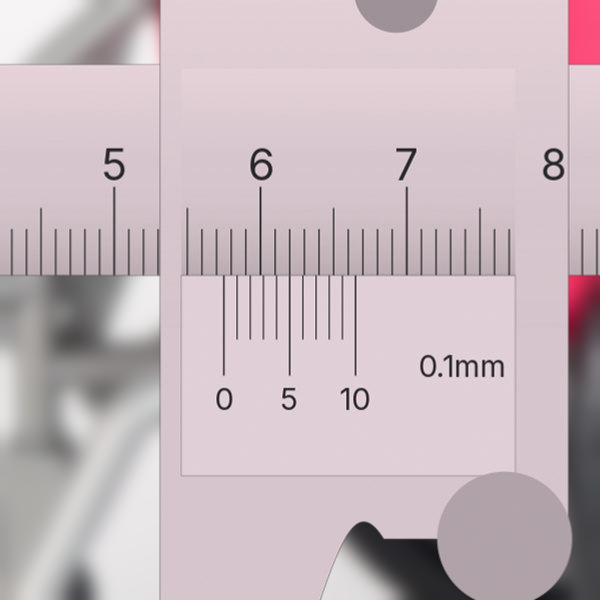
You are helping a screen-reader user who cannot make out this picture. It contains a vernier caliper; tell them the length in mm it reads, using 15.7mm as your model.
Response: 57.5mm
